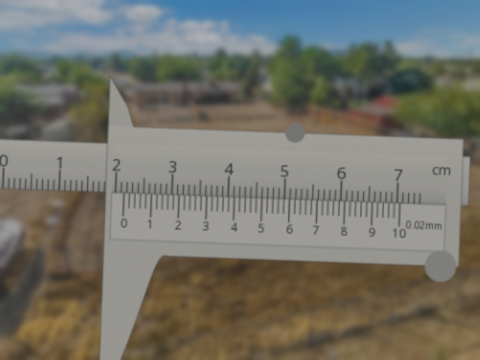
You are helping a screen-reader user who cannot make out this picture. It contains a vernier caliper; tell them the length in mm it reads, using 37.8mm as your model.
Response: 21.5mm
